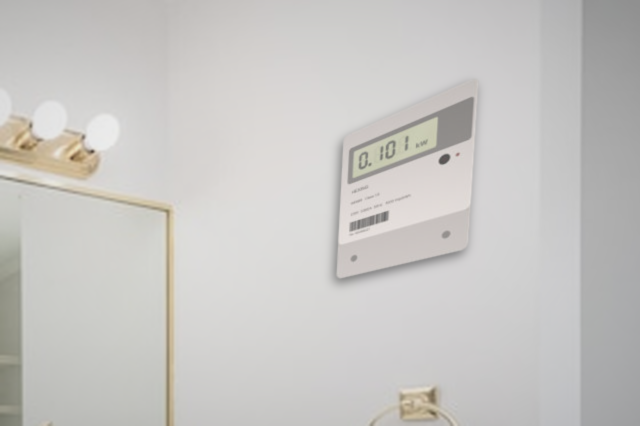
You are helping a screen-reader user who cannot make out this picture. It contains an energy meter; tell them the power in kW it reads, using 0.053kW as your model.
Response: 0.101kW
